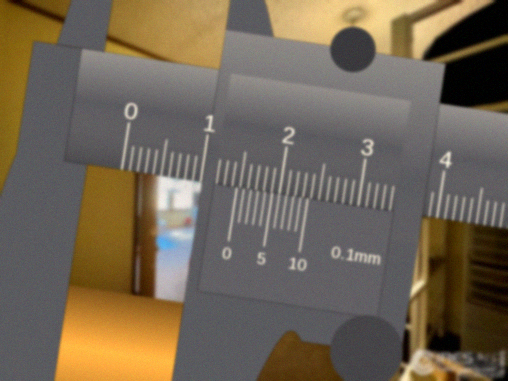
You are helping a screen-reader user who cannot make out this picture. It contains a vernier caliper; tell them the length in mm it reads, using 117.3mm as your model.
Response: 14.6mm
